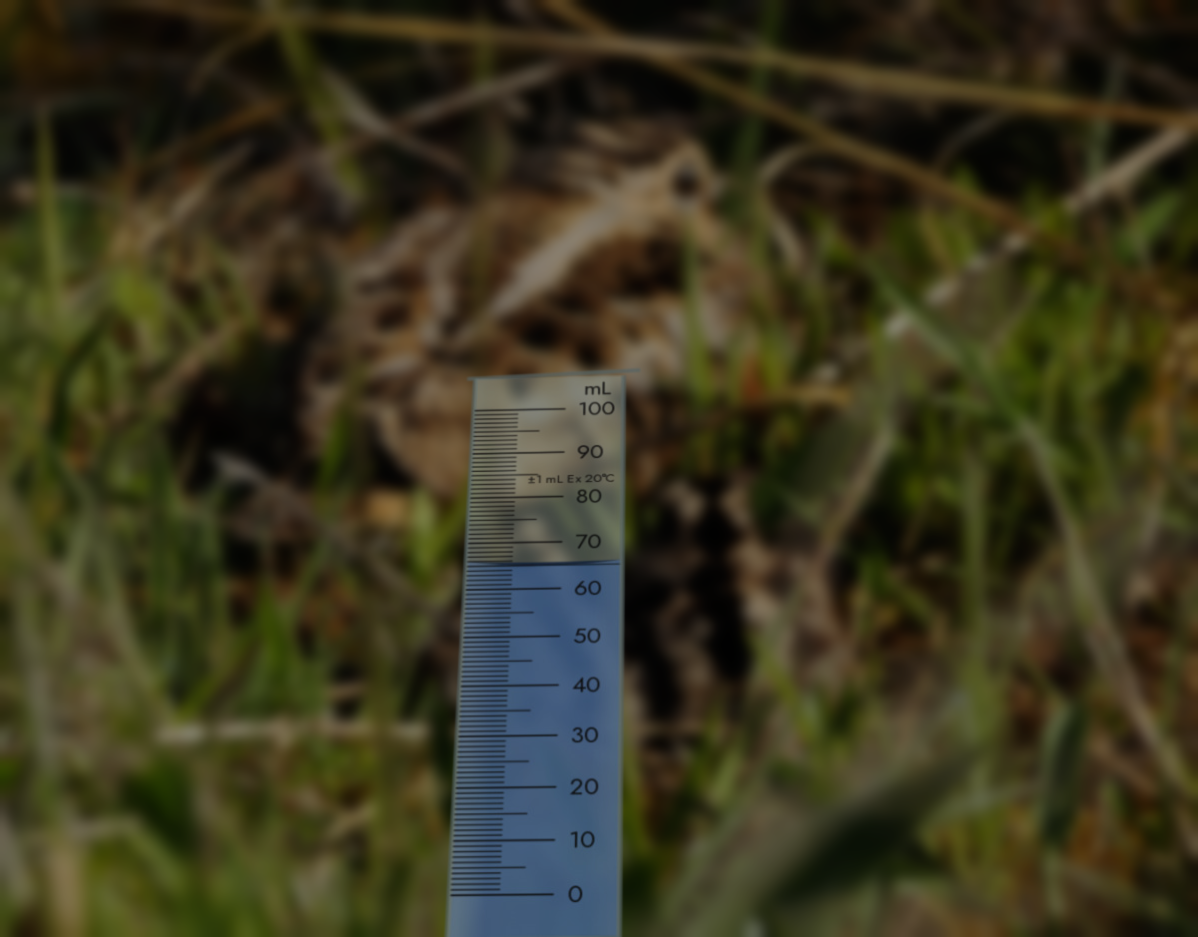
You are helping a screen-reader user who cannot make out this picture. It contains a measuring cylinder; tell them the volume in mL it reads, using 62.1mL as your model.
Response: 65mL
